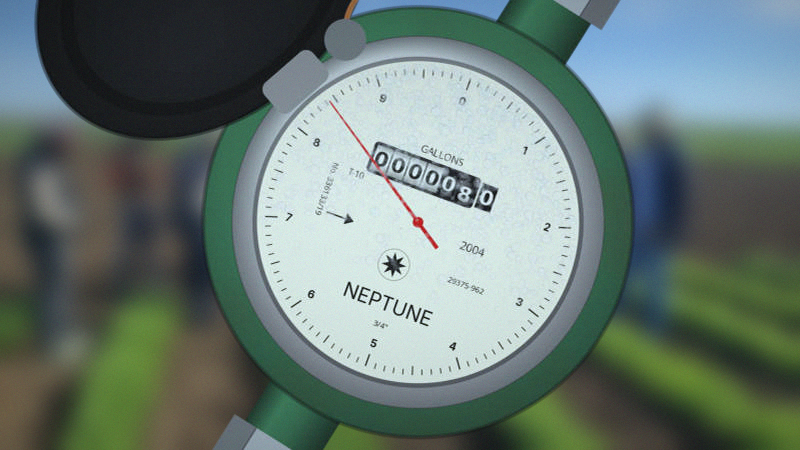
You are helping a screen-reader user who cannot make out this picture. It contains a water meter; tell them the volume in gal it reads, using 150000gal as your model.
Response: 78.4gal
